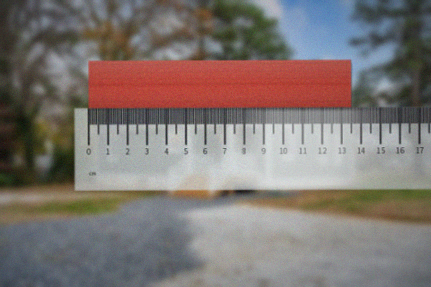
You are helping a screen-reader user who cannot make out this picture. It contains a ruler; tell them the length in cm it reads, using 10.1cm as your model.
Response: 13.5cm
